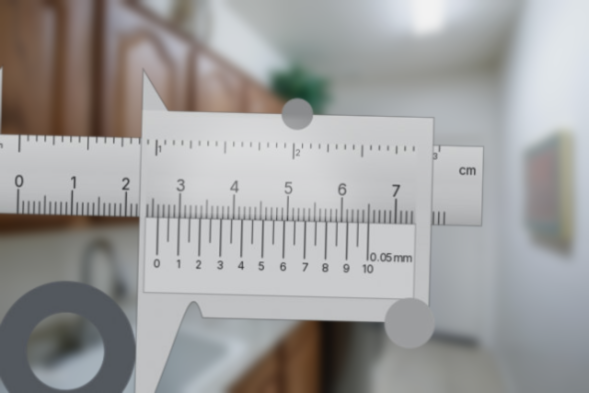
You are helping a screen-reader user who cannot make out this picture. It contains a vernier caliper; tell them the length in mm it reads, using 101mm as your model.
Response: 26.0mm
